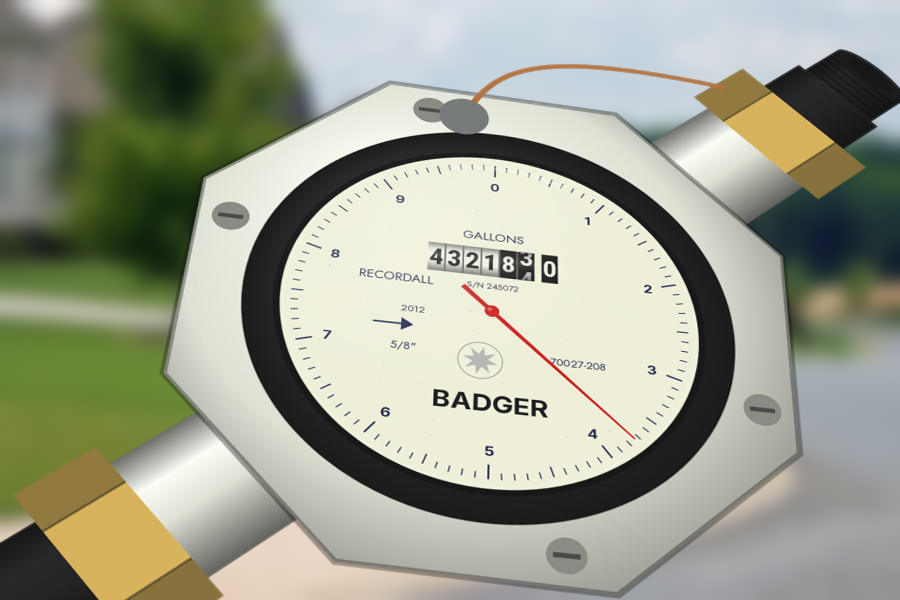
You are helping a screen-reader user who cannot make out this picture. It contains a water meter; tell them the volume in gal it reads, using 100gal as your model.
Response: 4321833.7gal
